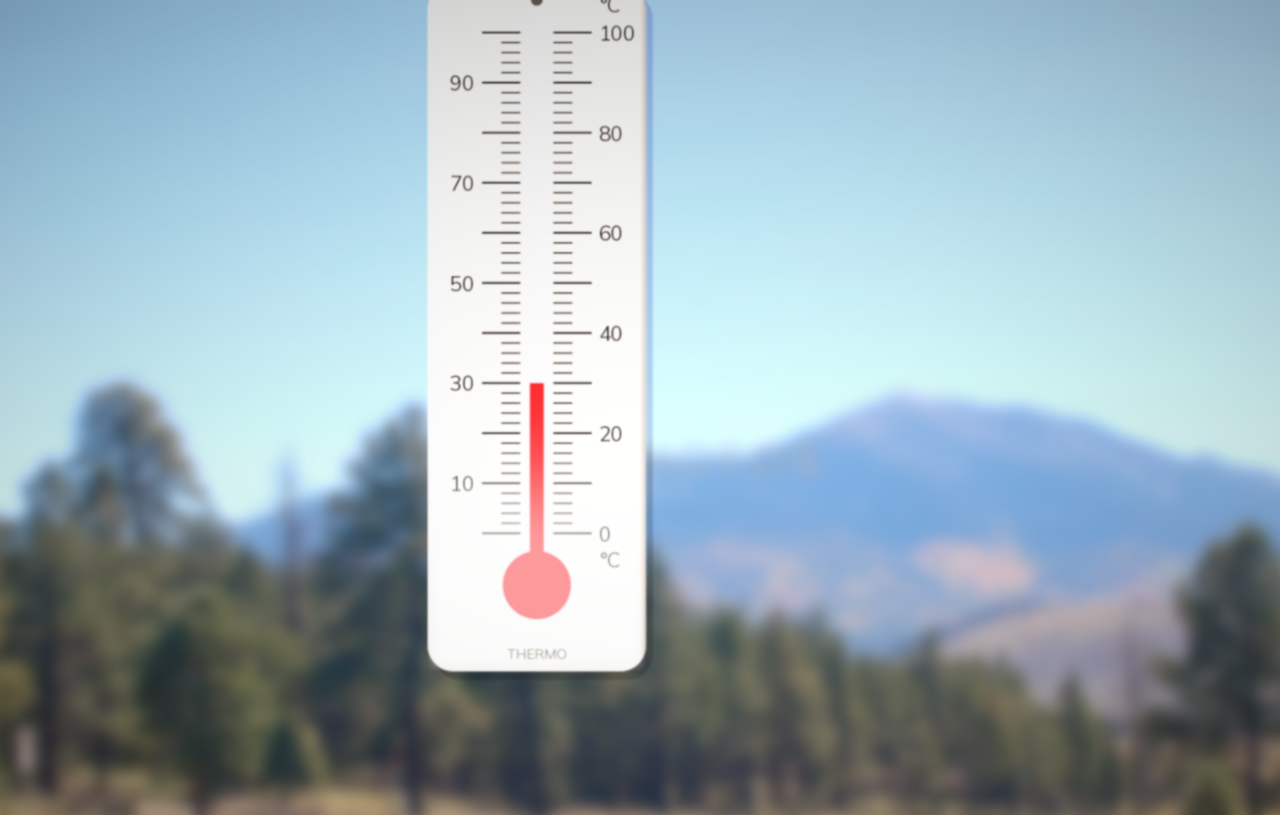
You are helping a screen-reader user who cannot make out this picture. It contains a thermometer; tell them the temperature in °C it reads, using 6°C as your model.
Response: 30°C
